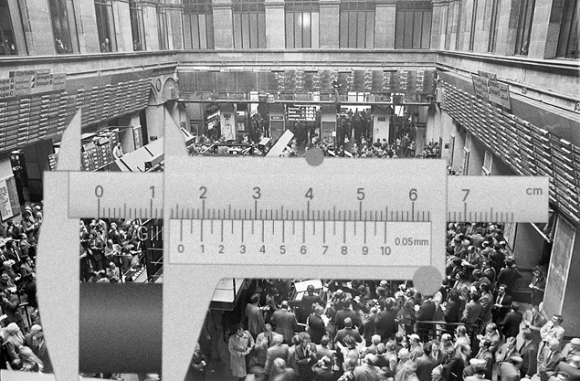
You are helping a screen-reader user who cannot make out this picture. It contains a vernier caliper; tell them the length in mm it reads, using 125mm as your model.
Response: 15.8mm
